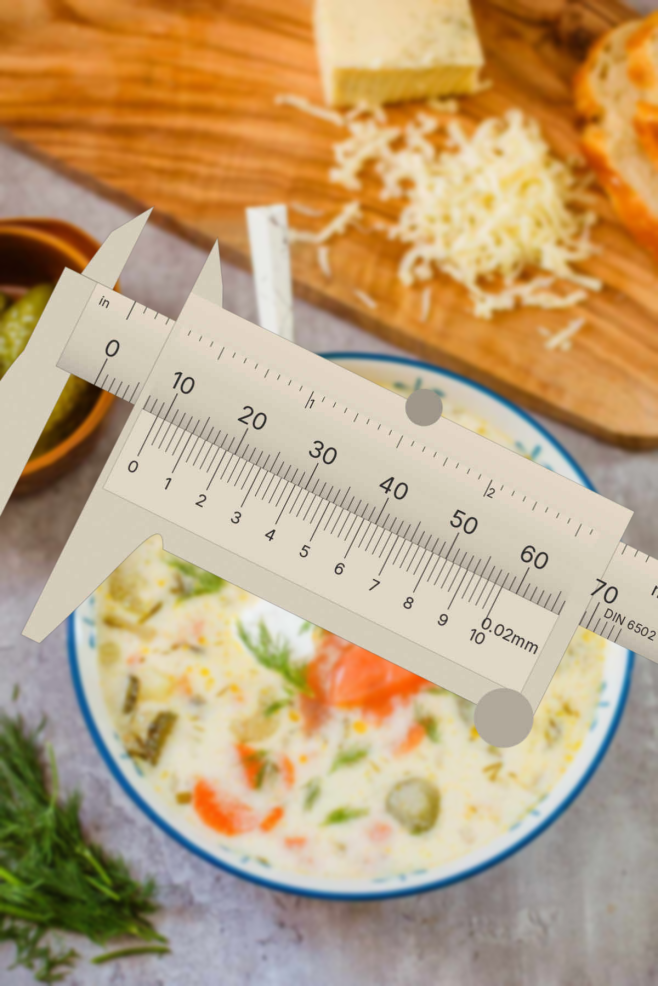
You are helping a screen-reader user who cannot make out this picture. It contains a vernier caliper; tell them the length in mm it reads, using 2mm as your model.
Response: 9.0mm
